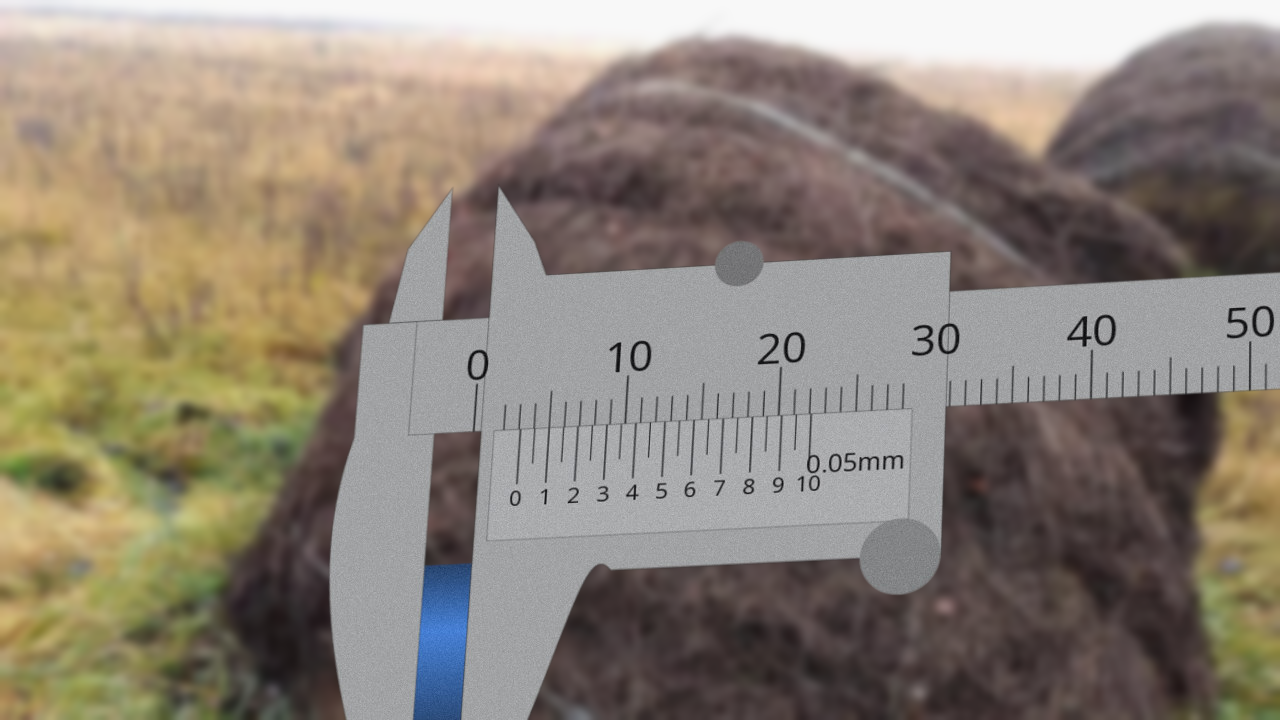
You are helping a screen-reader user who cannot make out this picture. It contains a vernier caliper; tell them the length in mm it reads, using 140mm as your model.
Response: 3.1mm
